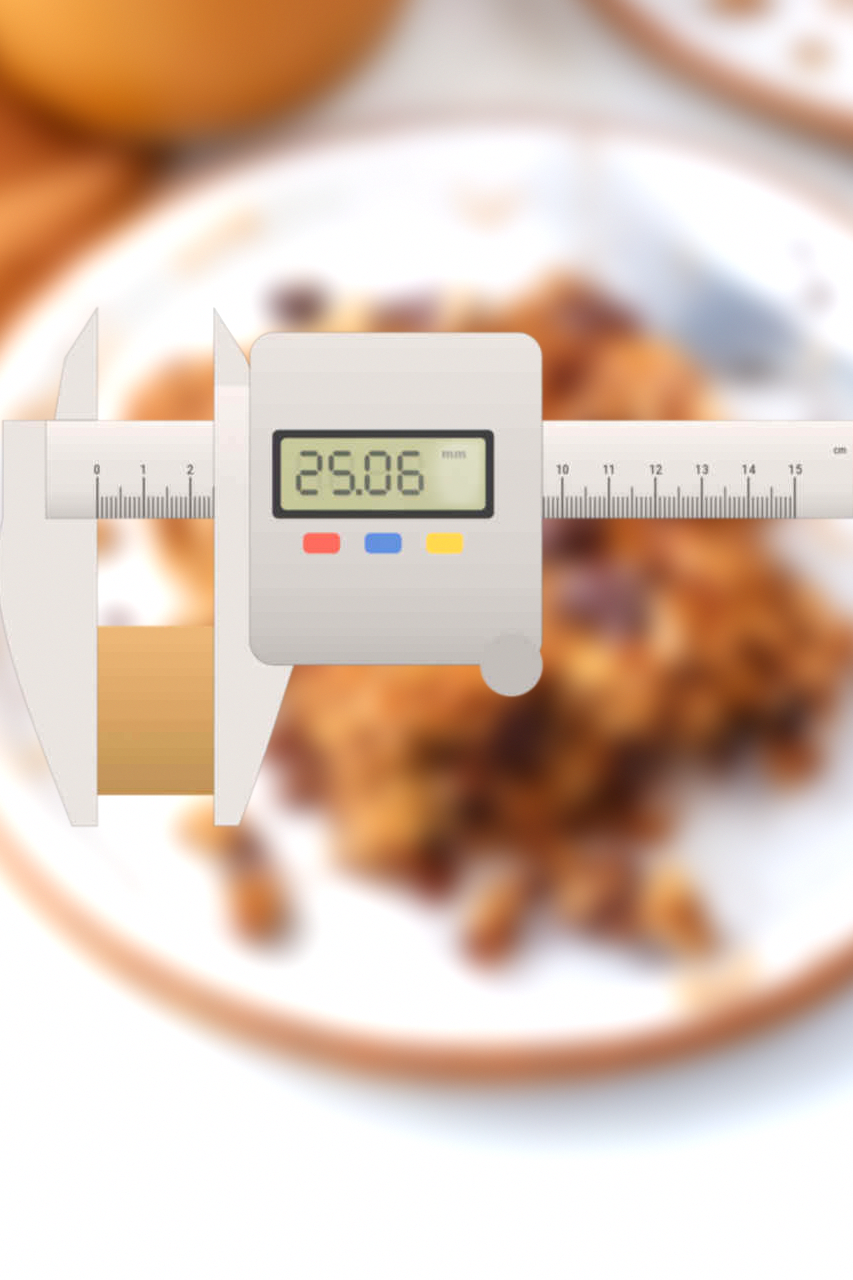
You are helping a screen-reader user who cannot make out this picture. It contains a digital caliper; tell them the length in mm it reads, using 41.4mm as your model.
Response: 25.06mm
